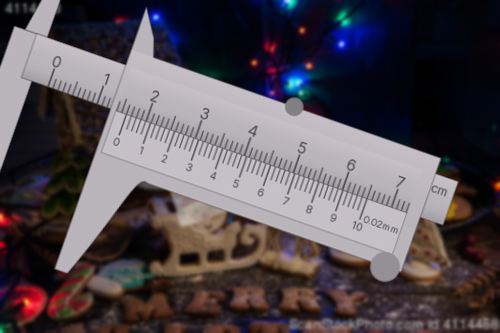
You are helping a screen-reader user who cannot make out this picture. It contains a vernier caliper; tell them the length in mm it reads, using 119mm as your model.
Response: 16.0mm
